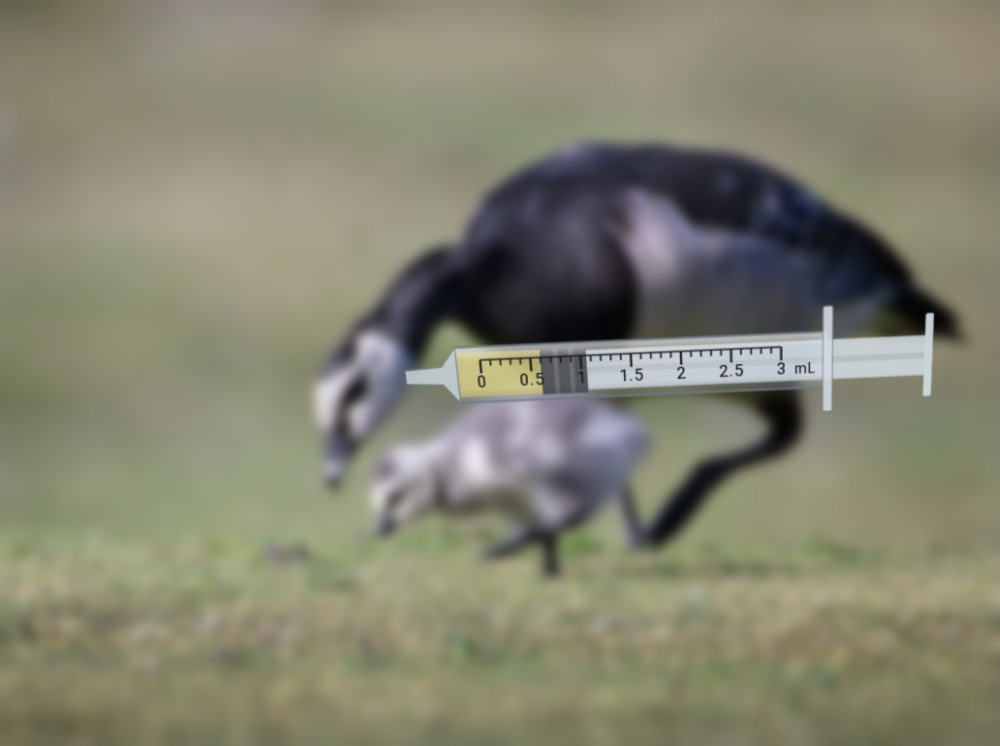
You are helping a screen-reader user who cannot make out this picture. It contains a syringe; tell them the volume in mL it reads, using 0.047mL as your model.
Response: 0.6mL
